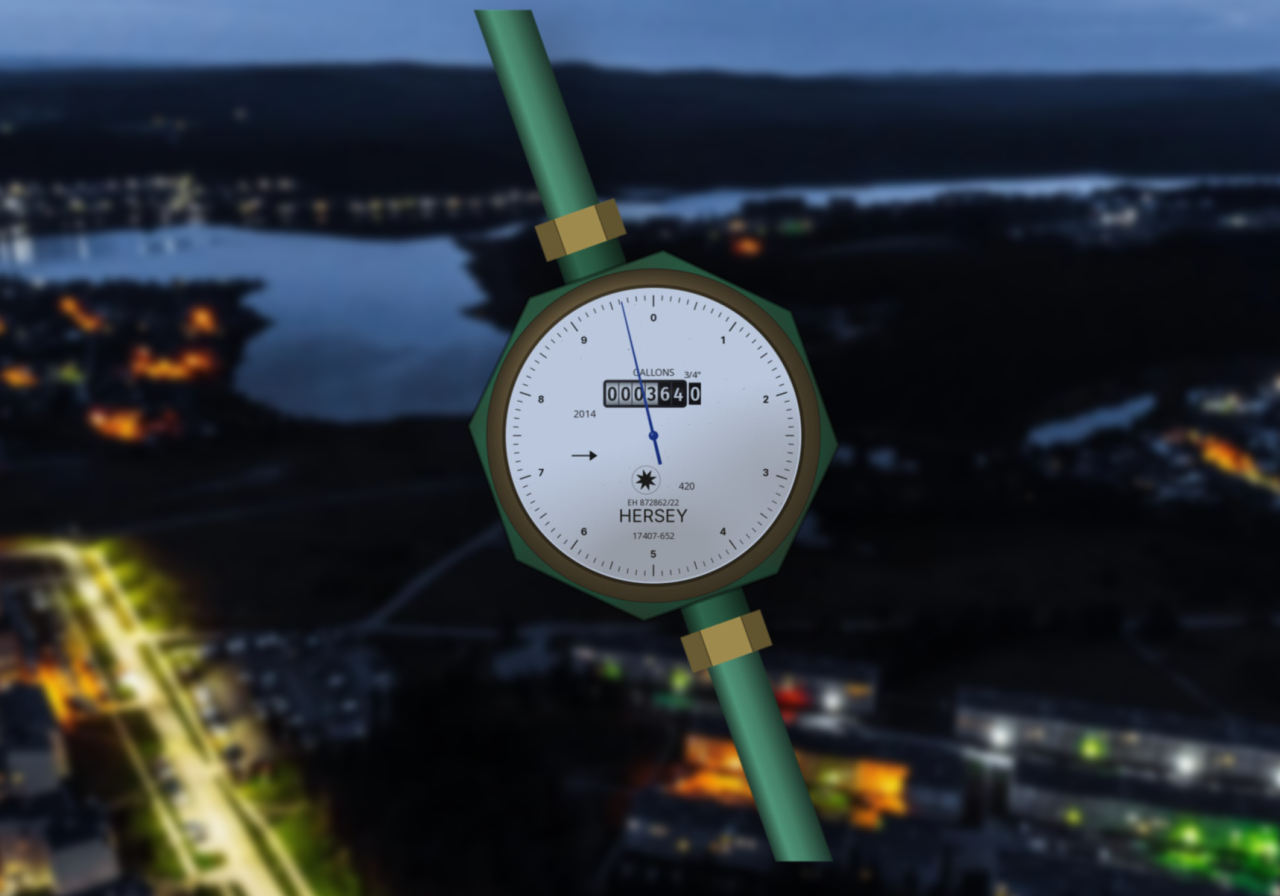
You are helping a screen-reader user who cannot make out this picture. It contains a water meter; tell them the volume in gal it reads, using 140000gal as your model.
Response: 3639.6gal
